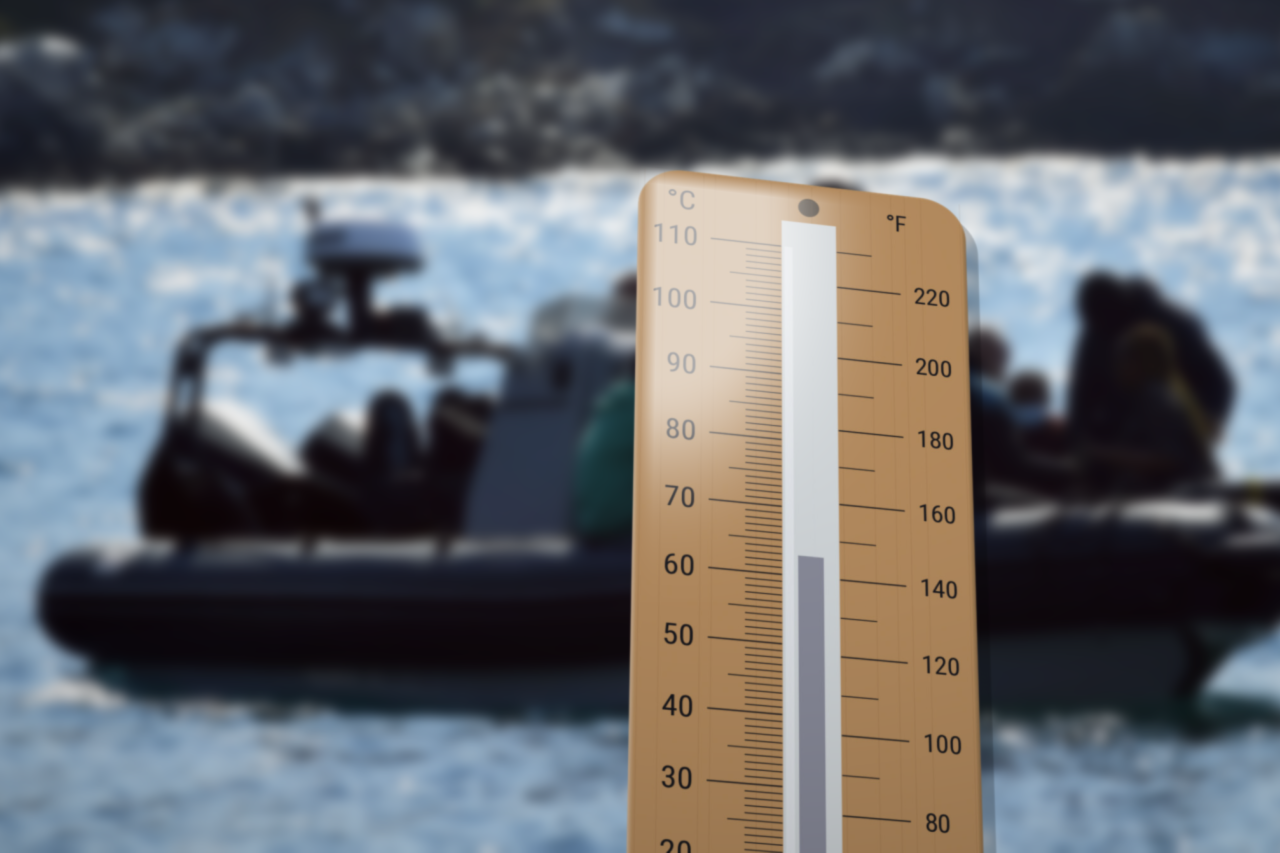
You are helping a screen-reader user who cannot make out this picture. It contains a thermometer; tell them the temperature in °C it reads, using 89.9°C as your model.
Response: 63°C
